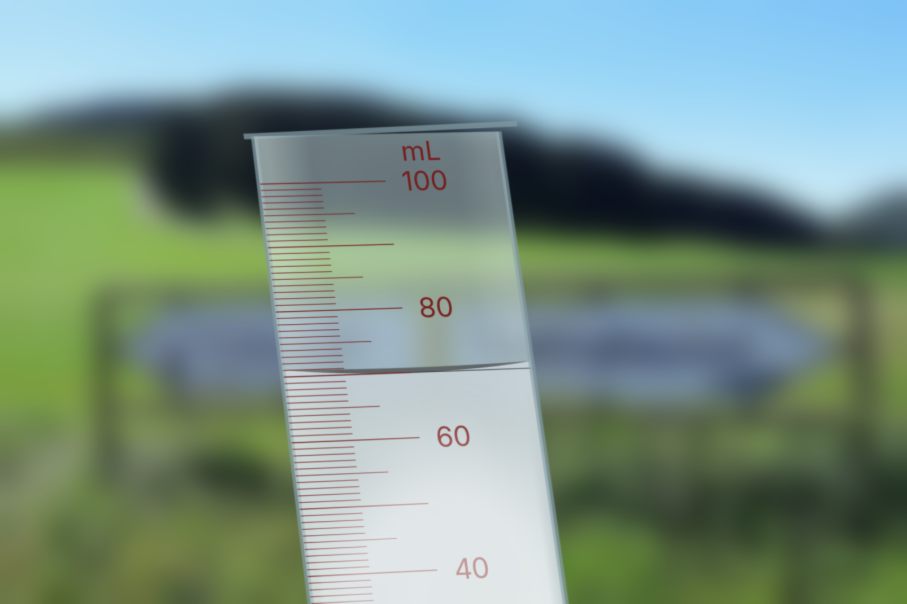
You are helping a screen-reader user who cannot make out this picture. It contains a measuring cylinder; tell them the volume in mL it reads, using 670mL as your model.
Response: 70mL
